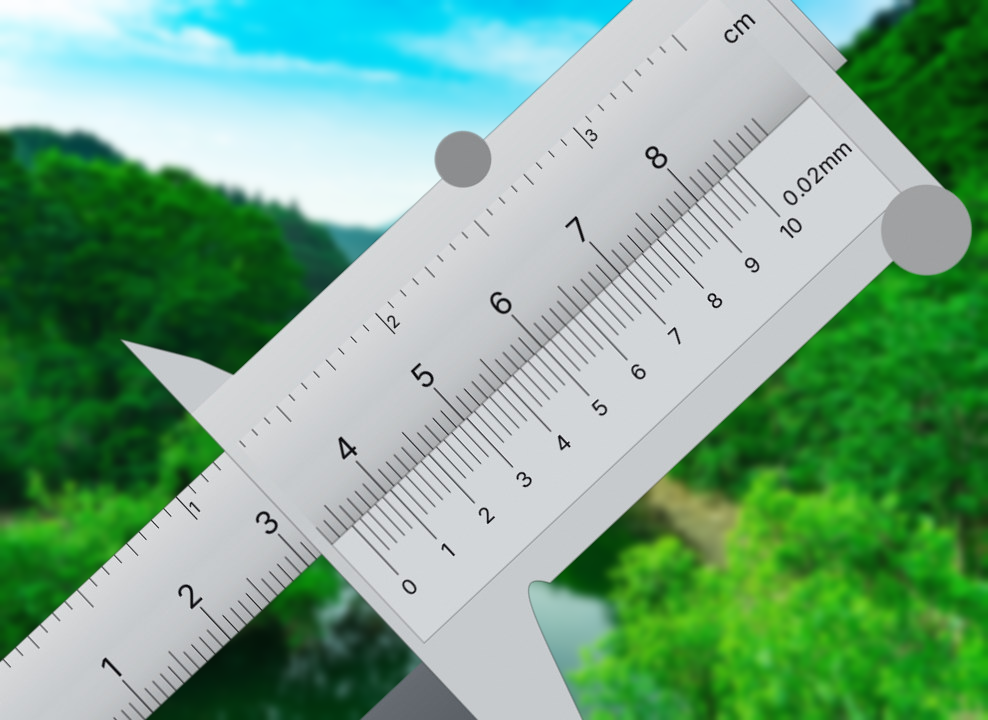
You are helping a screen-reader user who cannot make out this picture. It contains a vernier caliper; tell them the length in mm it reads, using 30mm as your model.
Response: 35.6mm
